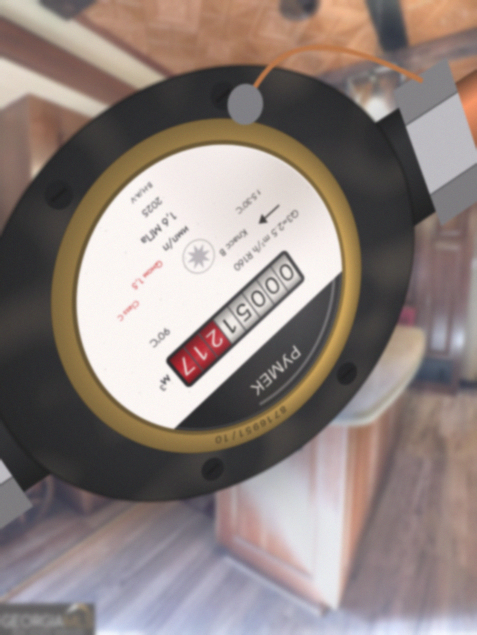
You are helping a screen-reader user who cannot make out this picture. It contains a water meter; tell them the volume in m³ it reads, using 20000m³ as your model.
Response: 51.217m³
